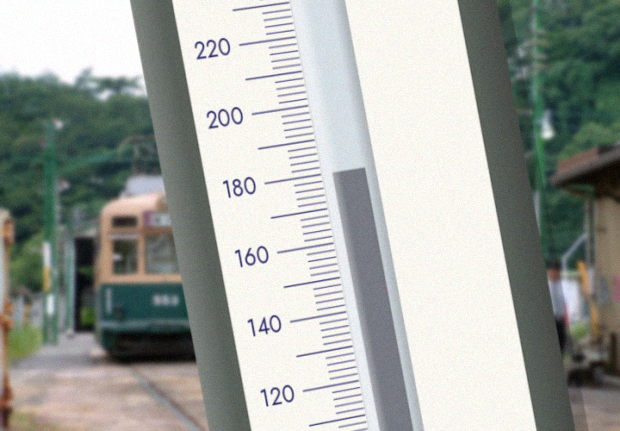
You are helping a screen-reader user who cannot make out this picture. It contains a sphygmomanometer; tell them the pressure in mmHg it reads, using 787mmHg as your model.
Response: 180mmHg
